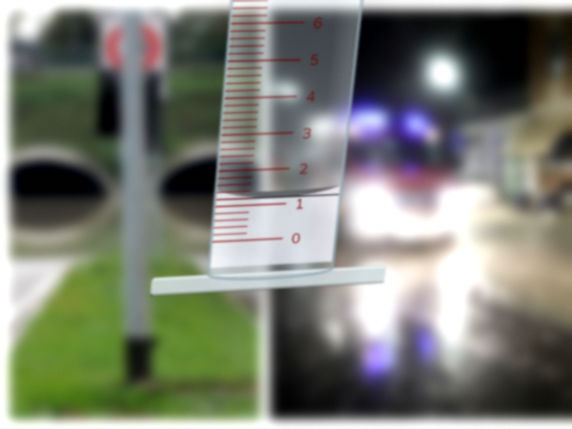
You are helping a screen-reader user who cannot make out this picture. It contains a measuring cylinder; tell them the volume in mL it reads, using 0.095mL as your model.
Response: 1.2mL
